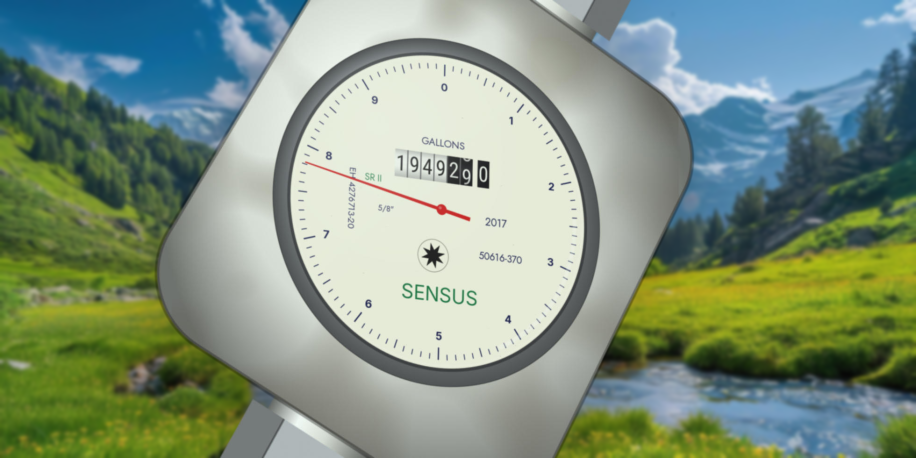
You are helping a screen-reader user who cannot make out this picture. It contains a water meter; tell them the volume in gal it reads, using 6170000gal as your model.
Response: 1949287.8gal
